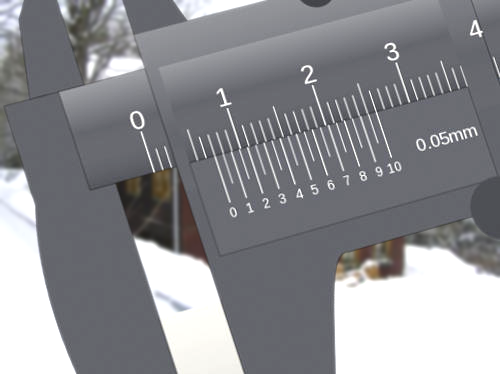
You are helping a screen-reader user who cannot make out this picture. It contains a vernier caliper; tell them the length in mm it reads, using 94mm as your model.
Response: 7.0mm
